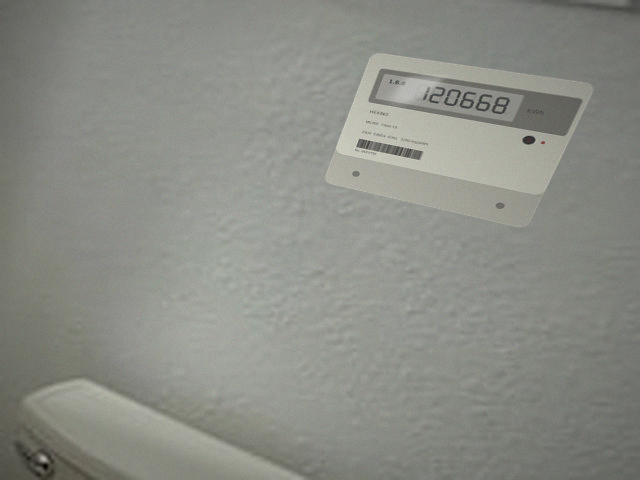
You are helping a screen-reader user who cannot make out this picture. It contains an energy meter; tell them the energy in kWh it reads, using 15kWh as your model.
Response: 120668kWh
